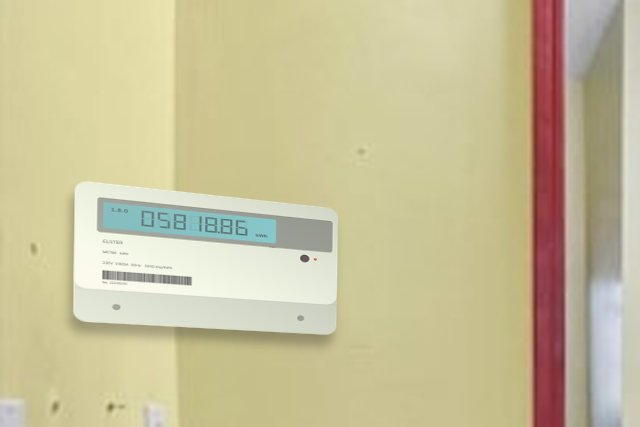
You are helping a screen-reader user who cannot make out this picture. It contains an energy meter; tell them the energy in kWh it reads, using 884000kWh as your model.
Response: 5818.86kWh
